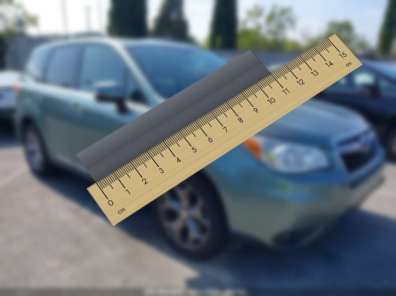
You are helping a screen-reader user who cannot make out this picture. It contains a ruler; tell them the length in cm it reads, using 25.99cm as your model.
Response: 11cm
